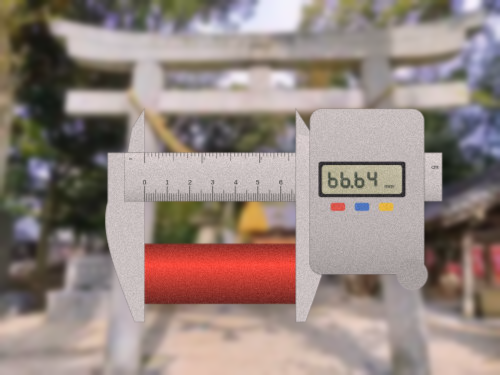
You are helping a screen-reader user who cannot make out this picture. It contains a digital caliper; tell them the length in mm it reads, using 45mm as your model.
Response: 66.64mm
